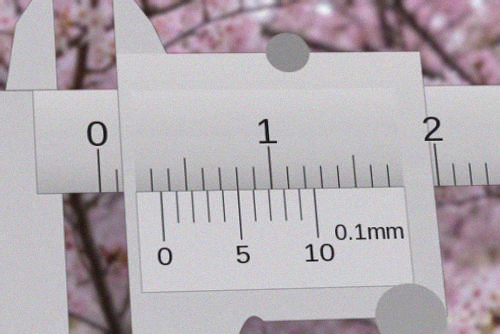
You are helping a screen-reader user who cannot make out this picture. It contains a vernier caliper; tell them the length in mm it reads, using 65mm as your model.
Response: 3.5mm
